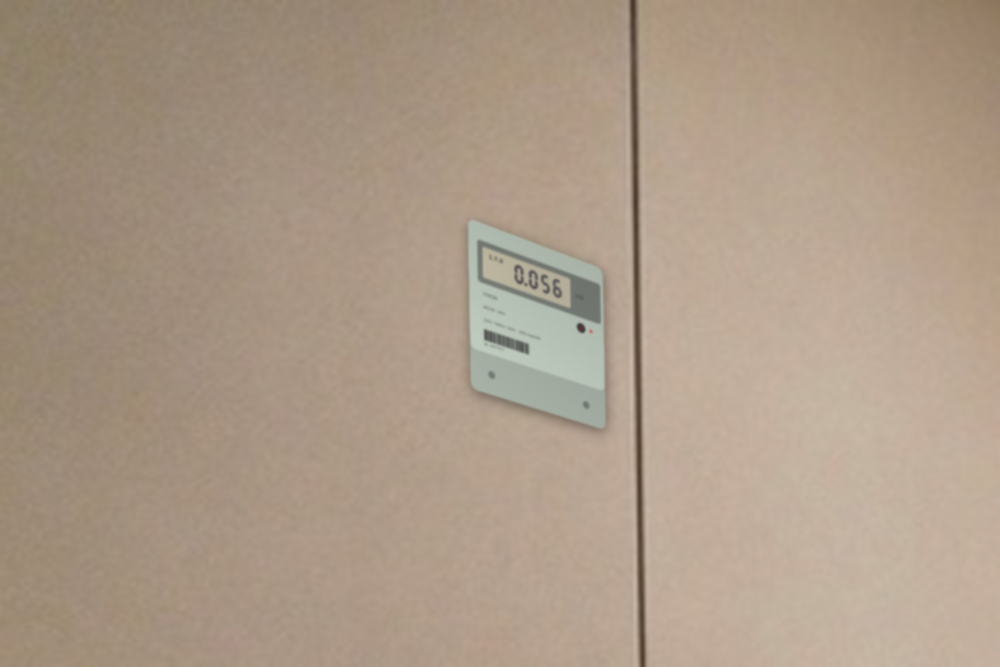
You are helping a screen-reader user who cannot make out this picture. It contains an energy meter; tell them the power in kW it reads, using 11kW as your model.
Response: 0.056kW
